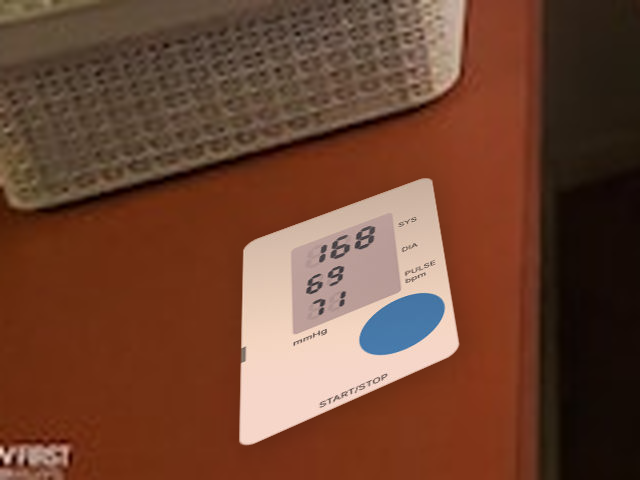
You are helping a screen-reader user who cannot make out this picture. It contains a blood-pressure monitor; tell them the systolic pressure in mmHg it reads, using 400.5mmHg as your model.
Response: 168mmHg
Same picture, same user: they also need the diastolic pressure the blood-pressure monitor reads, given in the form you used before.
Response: 69mmHg
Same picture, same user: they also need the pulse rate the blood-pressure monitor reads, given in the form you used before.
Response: 71bpm
